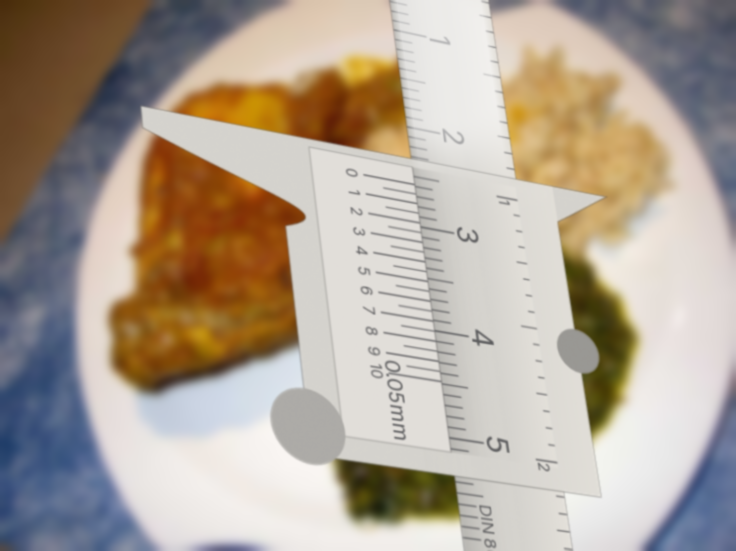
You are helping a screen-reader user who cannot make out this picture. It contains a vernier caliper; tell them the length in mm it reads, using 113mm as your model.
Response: 25.8mm
